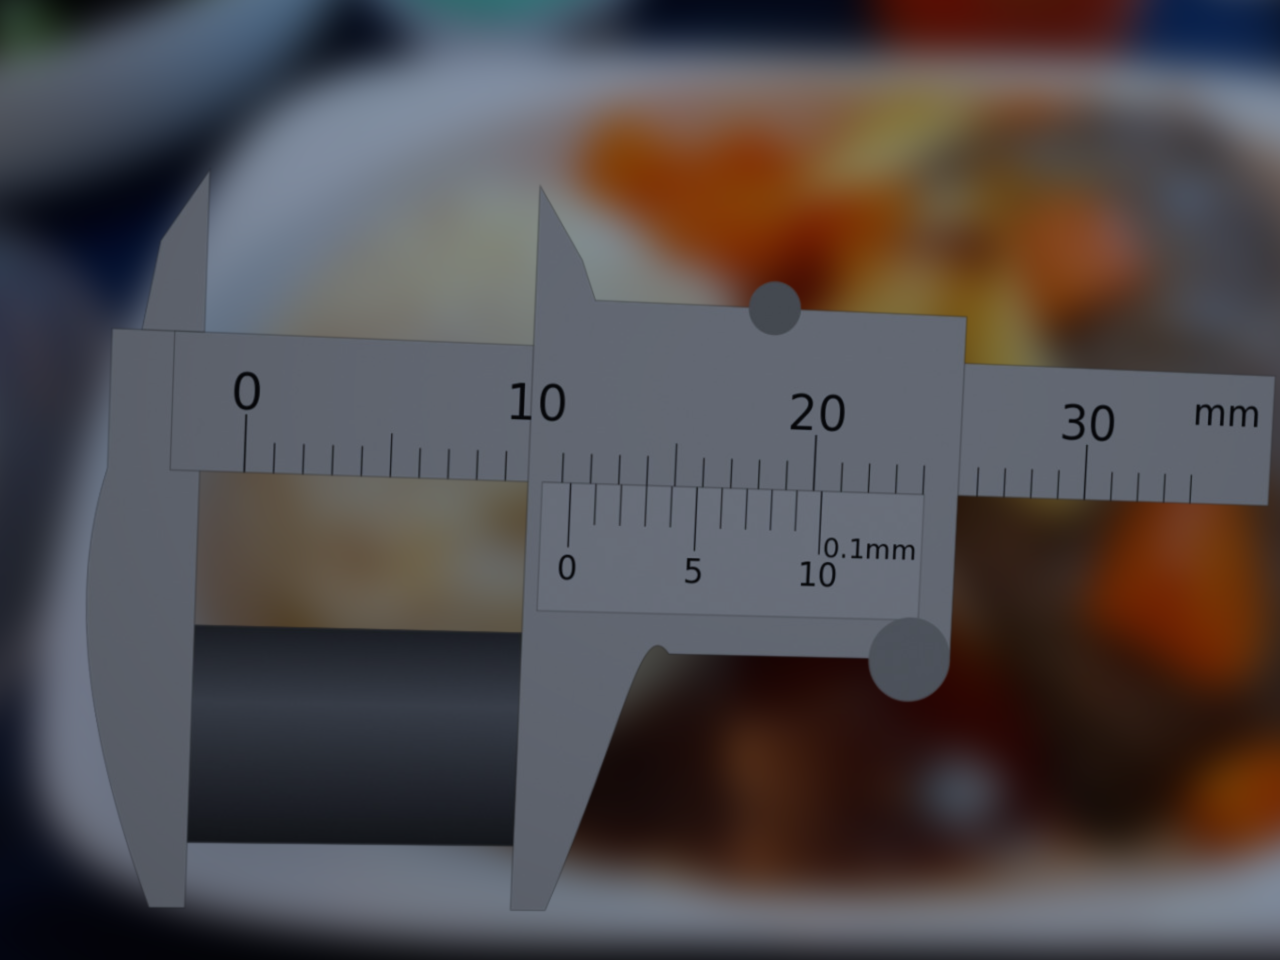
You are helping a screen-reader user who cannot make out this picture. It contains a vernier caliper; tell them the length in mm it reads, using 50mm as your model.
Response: 11.3mm
